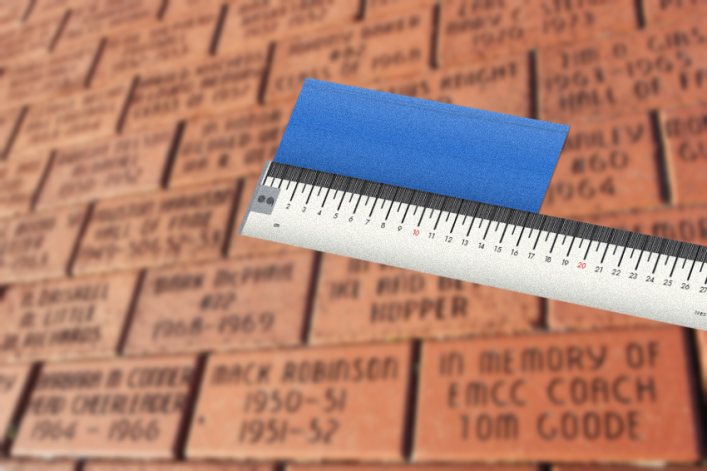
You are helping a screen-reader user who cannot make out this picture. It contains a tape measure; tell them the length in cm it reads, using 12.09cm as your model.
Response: 16.5cm
